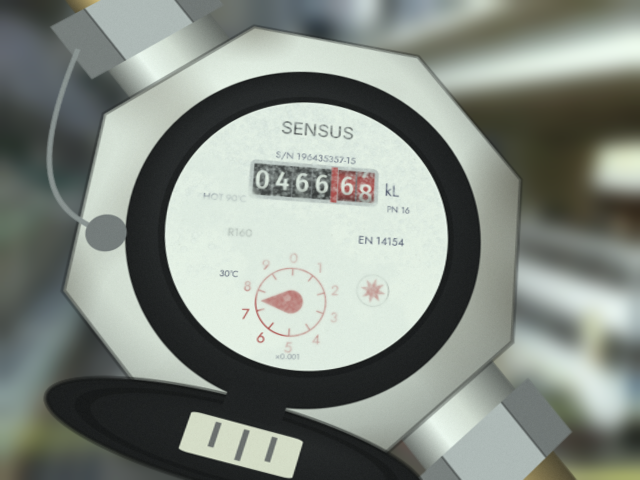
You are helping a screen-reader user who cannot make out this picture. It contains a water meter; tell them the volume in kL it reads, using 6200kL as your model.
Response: 466.677kL
